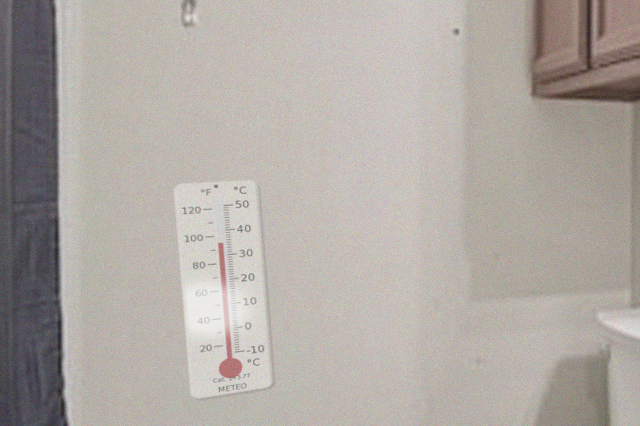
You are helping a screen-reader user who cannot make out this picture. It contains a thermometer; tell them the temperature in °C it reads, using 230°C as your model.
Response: 35°C
